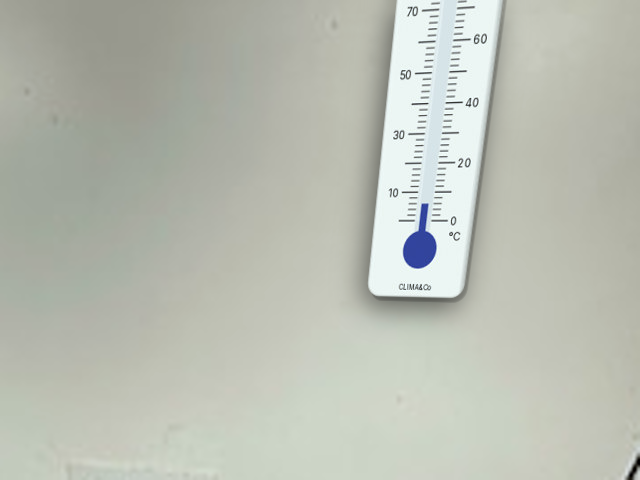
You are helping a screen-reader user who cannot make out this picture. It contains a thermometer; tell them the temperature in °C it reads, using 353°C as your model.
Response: 6°C
